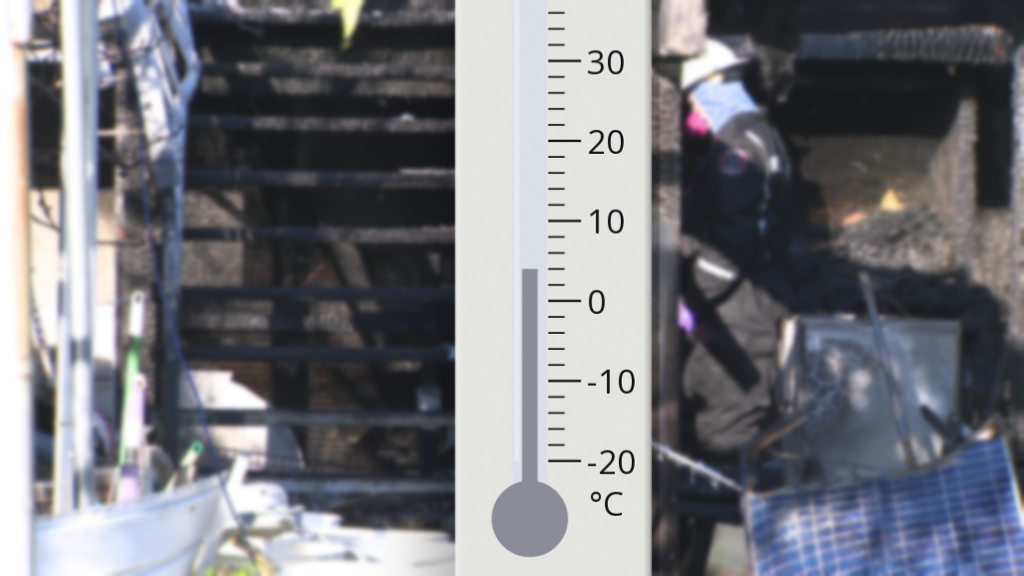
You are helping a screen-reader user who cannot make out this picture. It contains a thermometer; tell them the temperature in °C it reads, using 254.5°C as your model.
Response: 4°C
